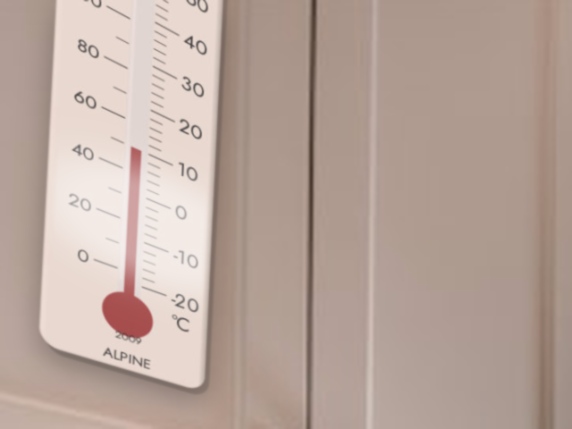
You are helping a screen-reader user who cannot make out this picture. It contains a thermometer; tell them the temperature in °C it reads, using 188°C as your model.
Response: 10°C
